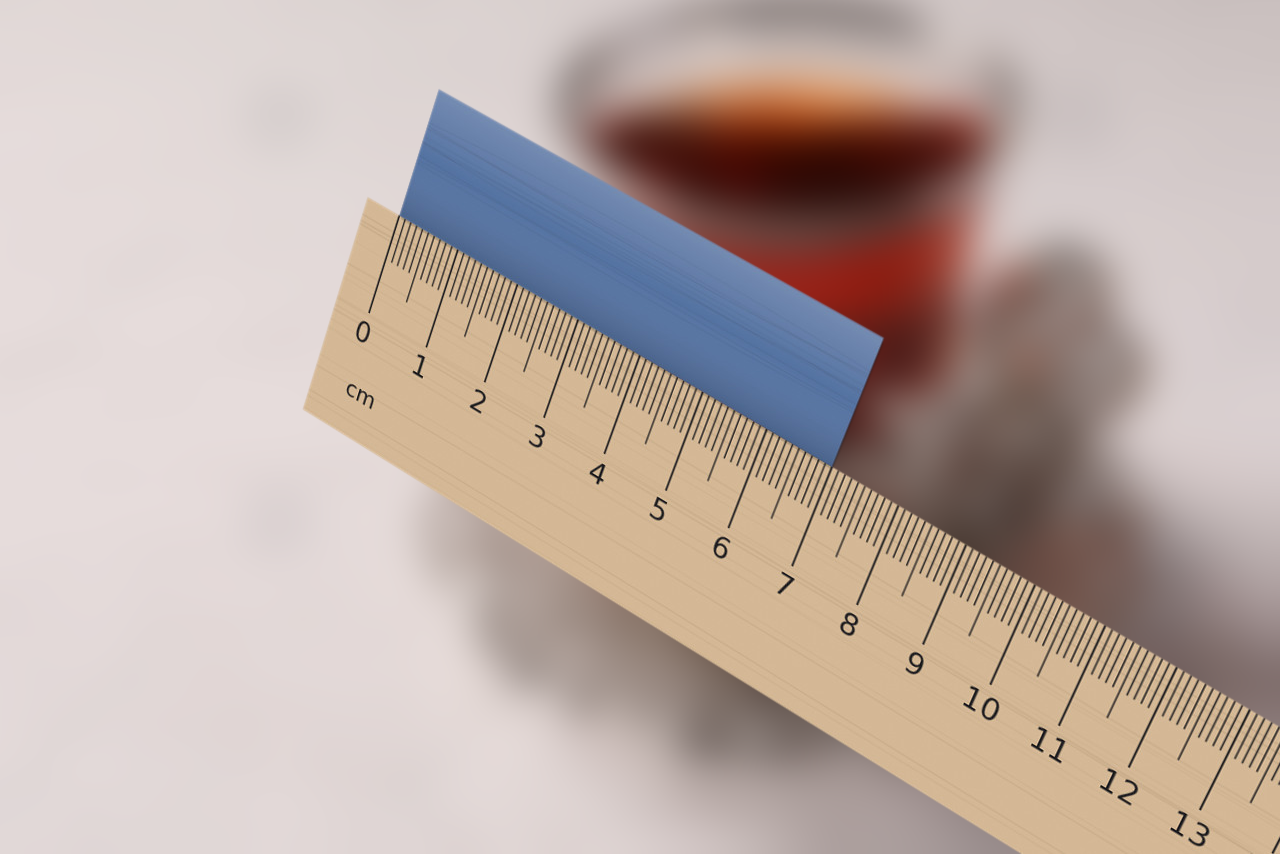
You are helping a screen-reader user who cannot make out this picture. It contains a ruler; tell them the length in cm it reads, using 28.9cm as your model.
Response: 7cm
